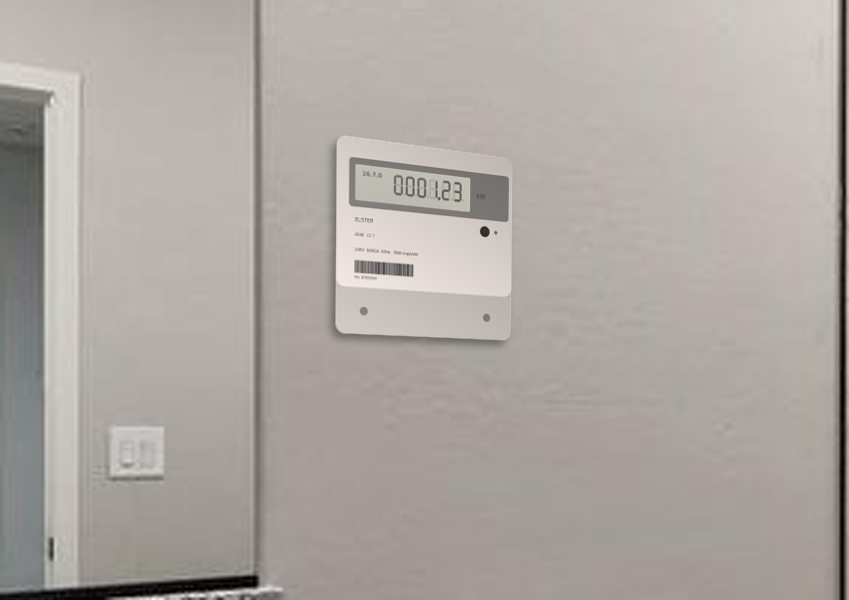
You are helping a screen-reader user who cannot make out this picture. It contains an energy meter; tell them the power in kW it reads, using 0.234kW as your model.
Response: 1.23kW
